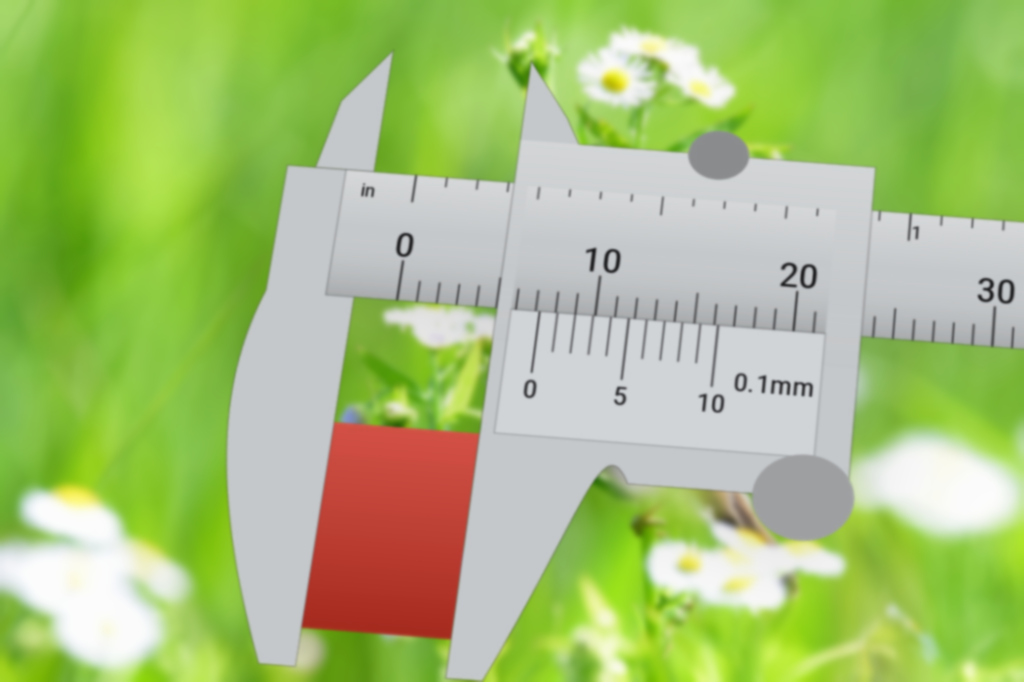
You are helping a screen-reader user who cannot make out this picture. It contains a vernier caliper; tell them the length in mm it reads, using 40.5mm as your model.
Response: 7.2mm
